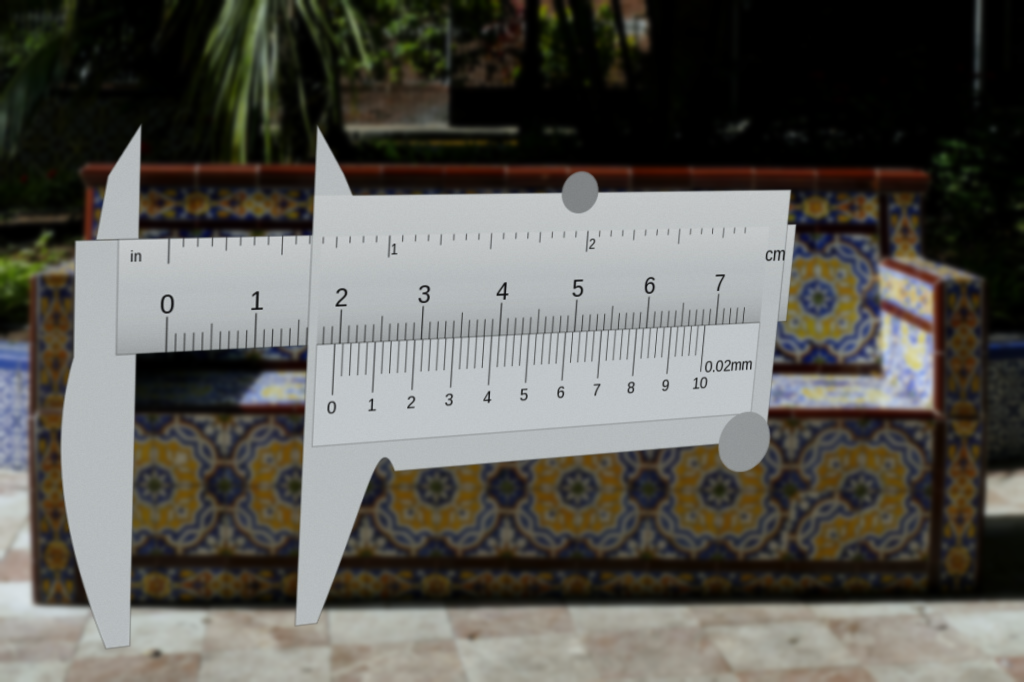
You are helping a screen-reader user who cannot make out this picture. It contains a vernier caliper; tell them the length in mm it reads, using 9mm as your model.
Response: 19.4mm
